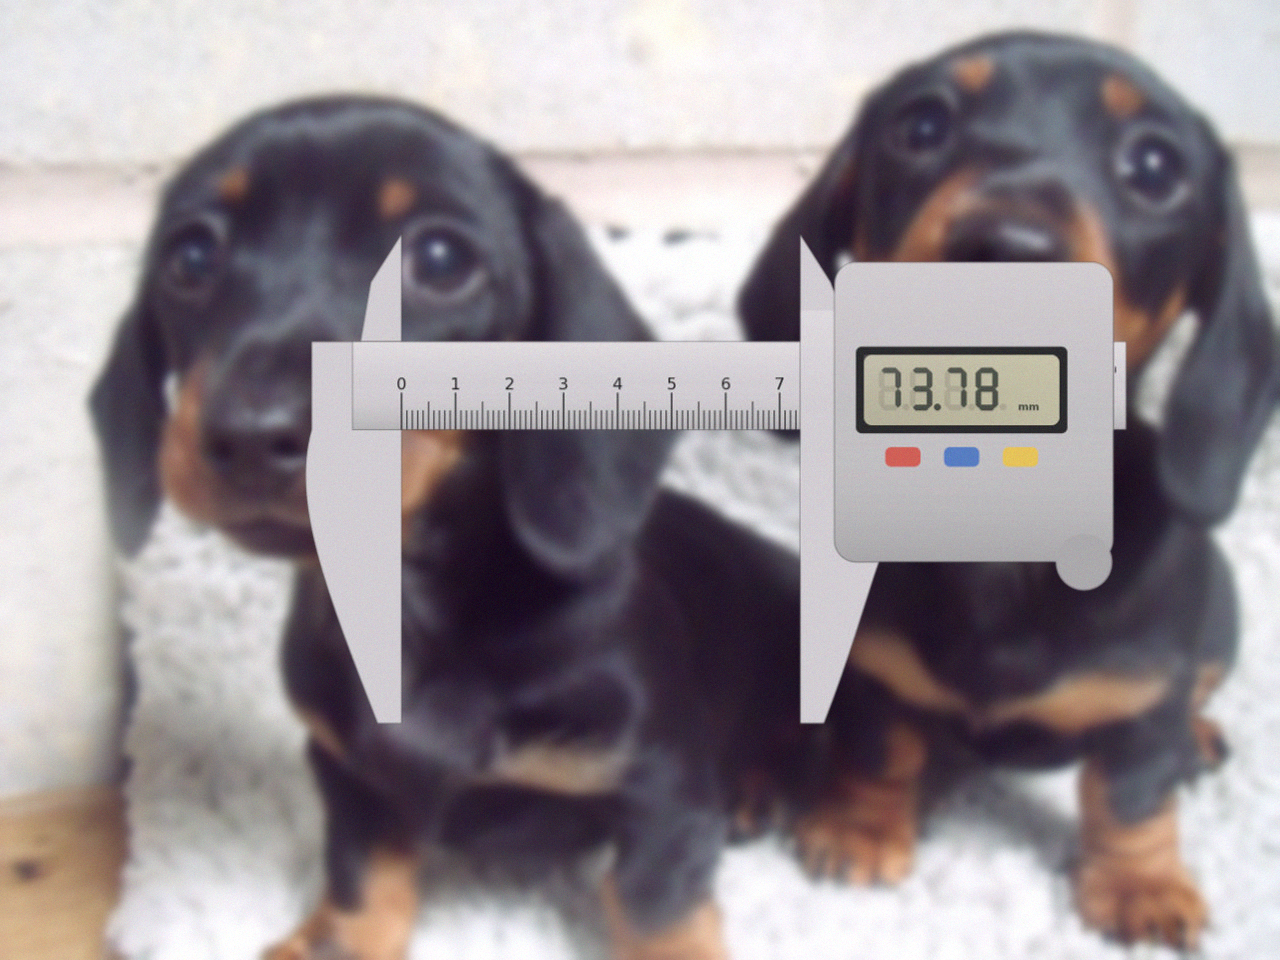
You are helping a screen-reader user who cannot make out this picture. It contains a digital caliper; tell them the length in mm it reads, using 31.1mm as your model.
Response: 73.78mm
